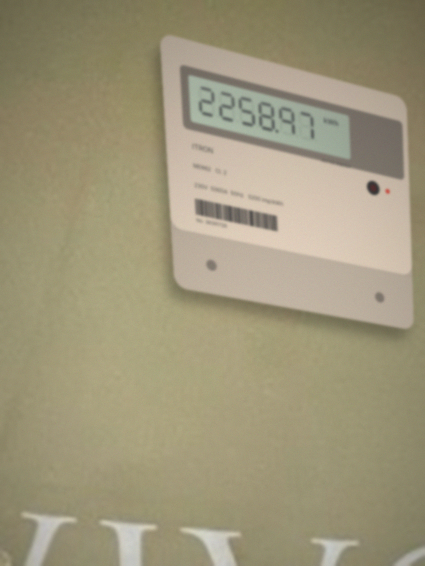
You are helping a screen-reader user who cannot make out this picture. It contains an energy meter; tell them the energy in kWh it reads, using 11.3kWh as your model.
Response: 2258.97kWh
